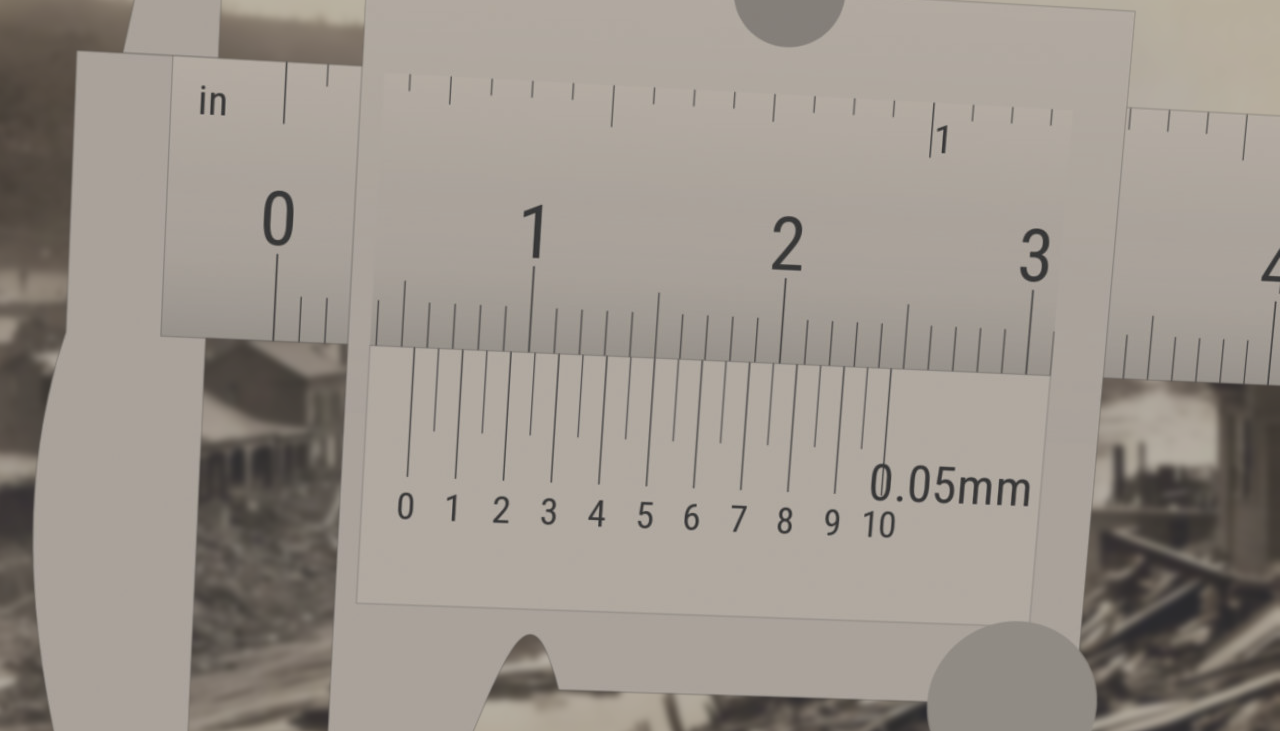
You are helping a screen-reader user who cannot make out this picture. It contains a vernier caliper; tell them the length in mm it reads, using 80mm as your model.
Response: 5.5mm
